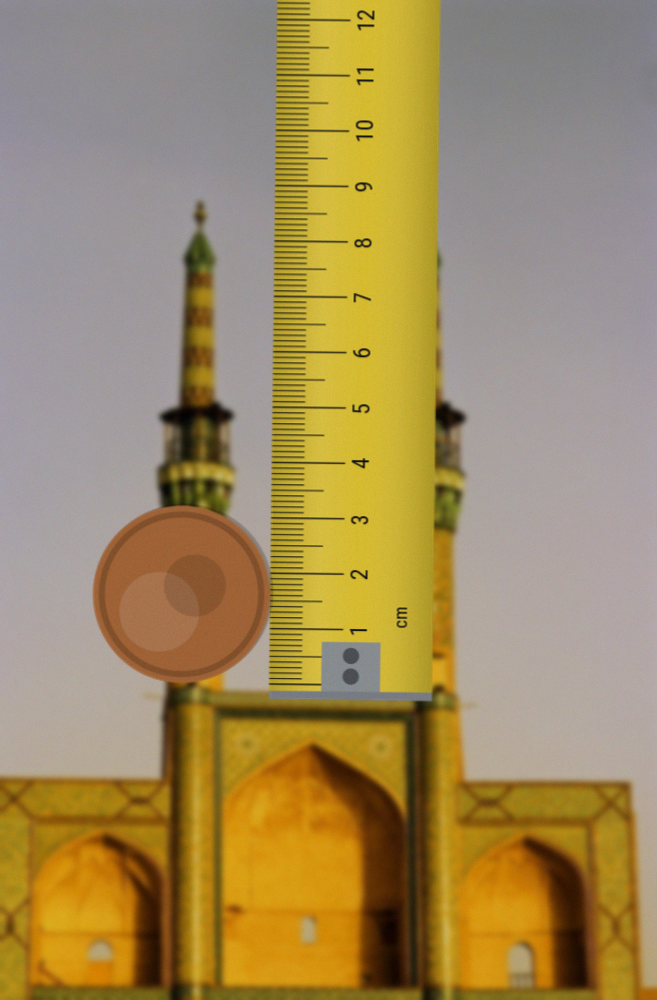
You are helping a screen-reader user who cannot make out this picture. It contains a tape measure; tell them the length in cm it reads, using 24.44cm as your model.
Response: 3.2cm
